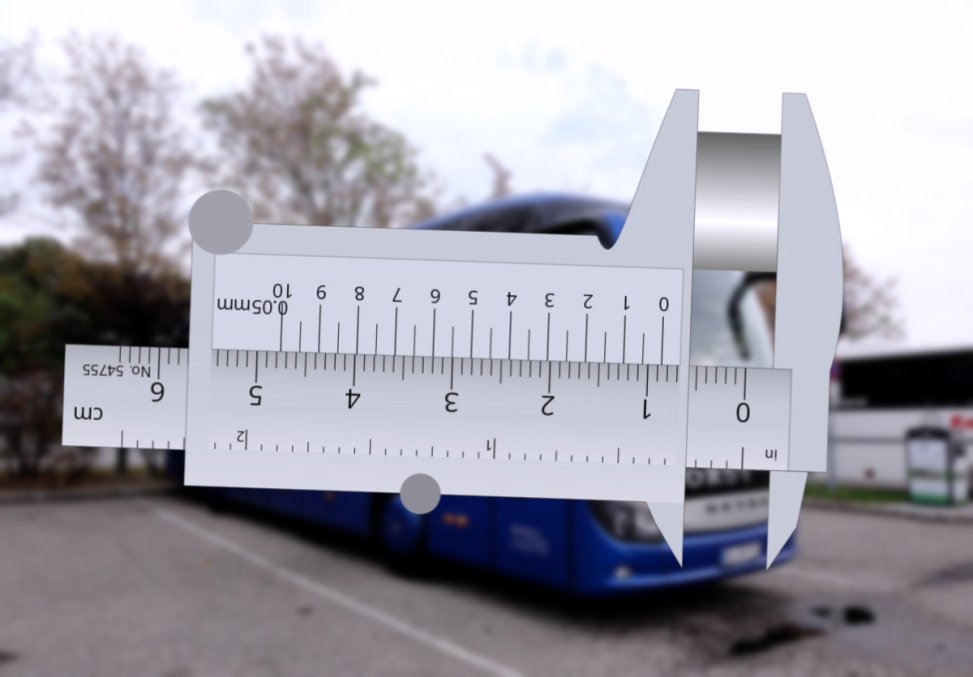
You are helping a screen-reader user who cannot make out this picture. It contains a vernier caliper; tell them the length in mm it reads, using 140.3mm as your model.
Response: 8.6mm
